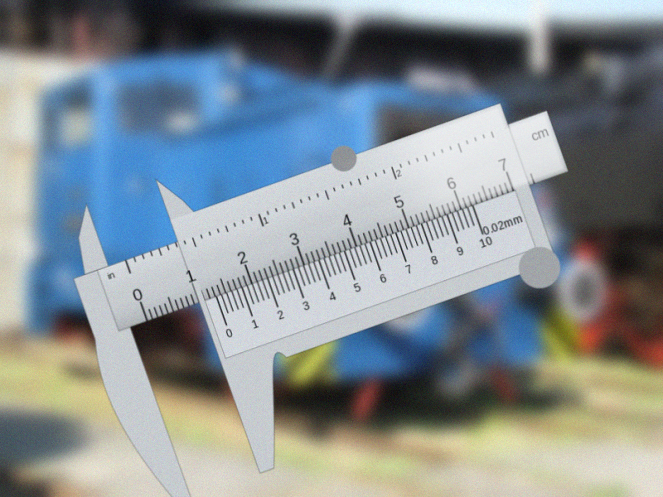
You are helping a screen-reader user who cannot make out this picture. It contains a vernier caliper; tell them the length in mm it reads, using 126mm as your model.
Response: 13.2mm
